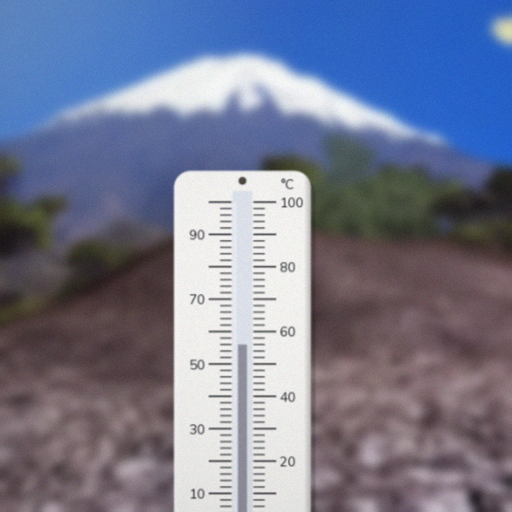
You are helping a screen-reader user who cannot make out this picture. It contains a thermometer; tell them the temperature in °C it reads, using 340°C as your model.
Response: 56°C
